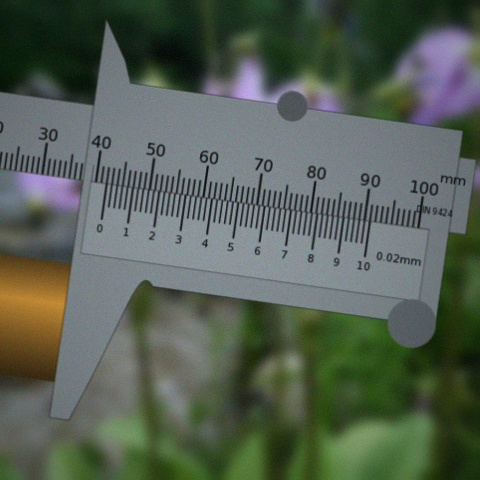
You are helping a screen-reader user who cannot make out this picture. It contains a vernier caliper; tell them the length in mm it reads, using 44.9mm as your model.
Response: 42.0mm
